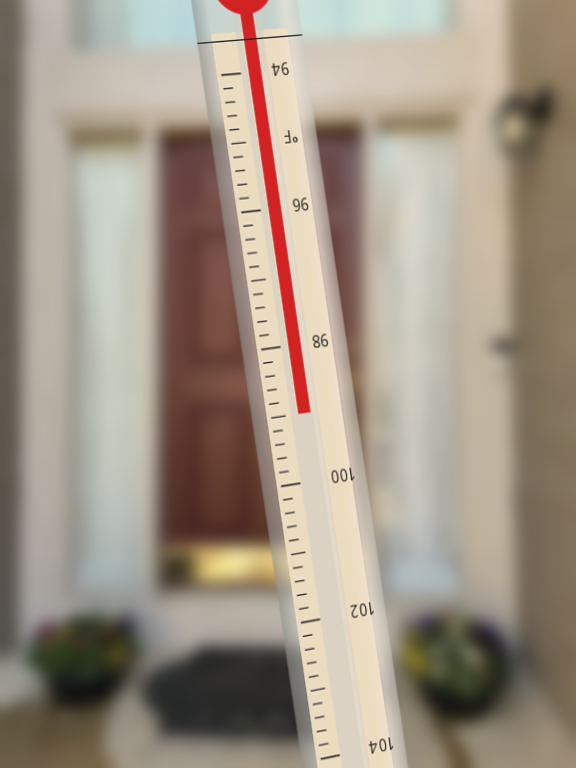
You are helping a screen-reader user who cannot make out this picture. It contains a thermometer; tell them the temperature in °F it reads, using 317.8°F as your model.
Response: 99°F
